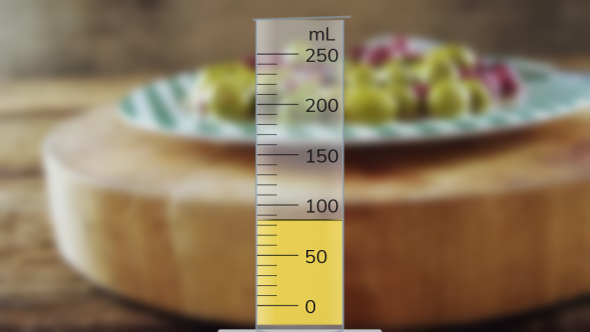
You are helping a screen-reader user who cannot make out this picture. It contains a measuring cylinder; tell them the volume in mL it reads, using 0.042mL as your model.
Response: 85mL
